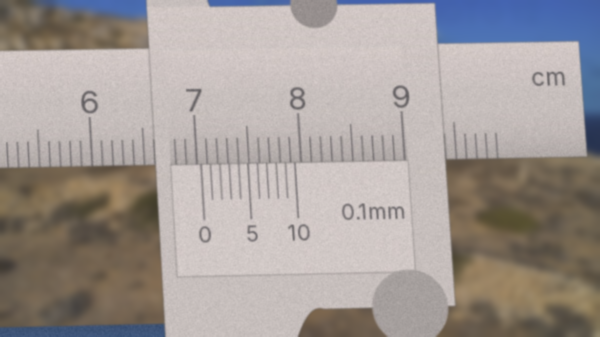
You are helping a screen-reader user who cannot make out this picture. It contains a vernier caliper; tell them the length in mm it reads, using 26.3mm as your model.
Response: 70.4mm
